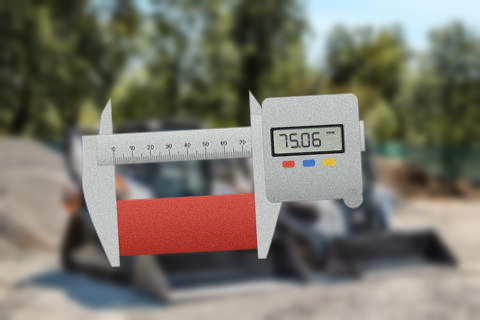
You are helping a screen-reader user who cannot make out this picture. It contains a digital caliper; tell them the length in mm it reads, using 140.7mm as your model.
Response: 75.06mm
